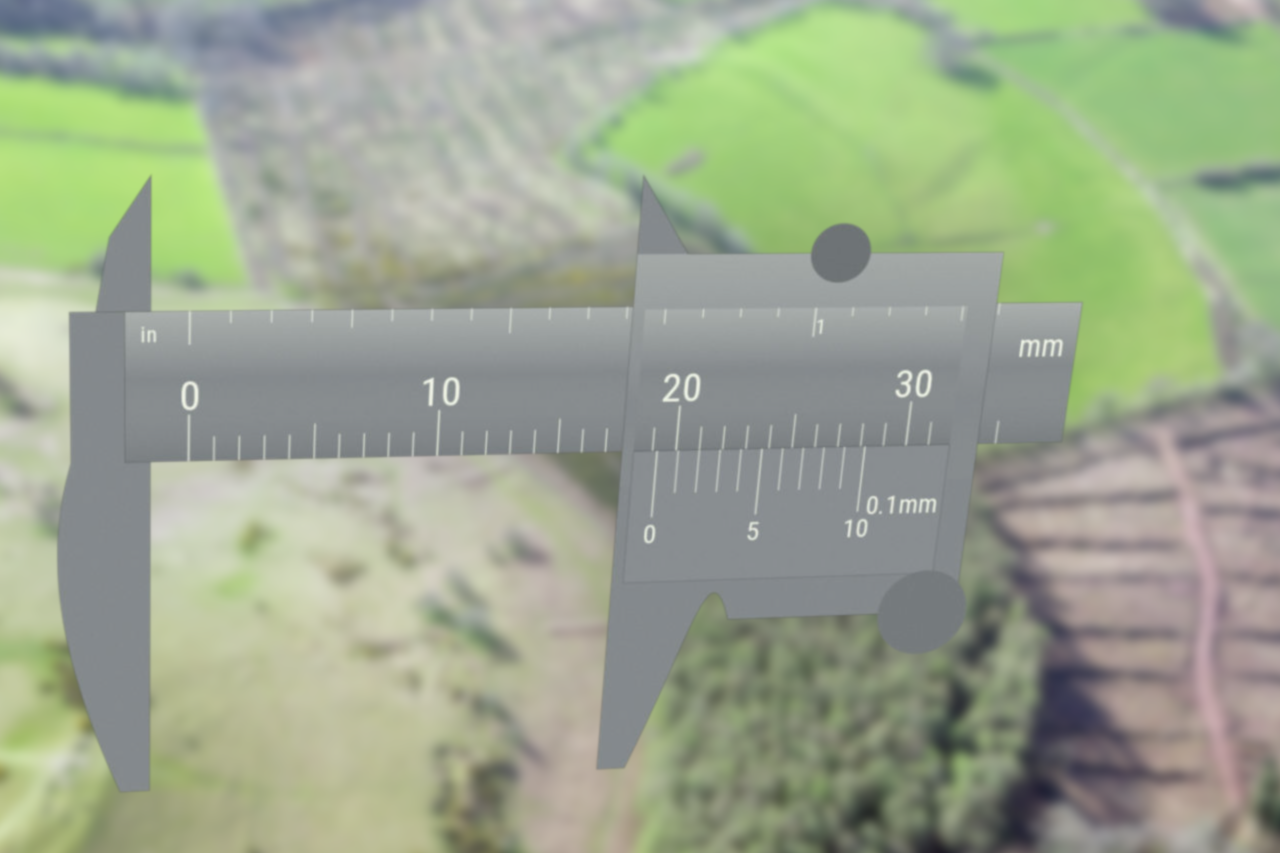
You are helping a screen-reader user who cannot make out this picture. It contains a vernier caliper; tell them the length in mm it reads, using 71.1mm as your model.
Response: 19.2mm
